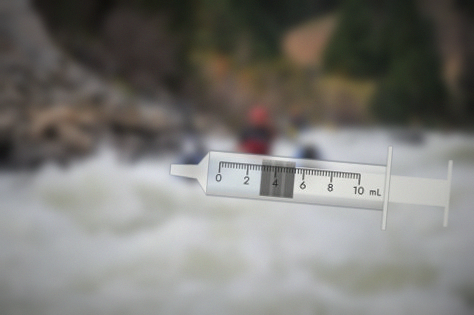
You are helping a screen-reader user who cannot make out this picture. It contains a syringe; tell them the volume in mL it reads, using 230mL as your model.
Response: 3mL
